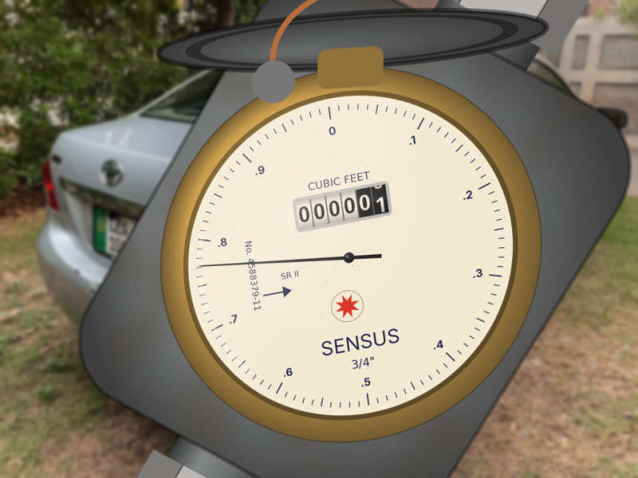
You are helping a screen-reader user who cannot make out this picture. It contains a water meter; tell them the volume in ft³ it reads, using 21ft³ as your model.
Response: 0.77ft³
